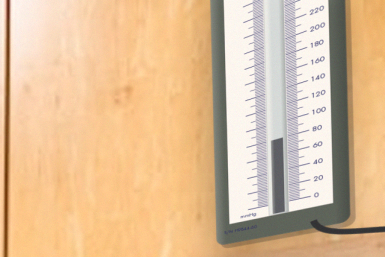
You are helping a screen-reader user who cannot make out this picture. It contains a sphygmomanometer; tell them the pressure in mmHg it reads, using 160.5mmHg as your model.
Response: 80mmHg
